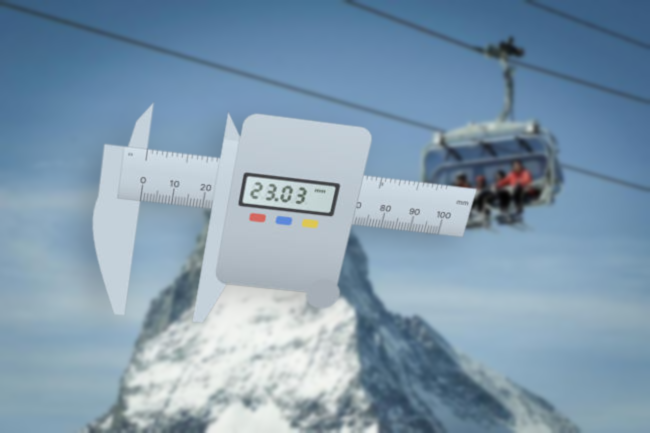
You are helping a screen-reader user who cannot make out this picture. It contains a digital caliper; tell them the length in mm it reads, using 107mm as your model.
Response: 23.03mm
